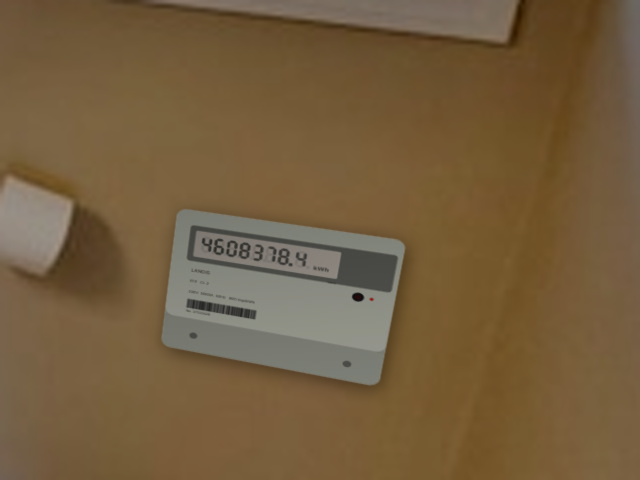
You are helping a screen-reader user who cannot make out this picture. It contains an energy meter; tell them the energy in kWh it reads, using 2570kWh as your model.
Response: 4608378.4kWh
